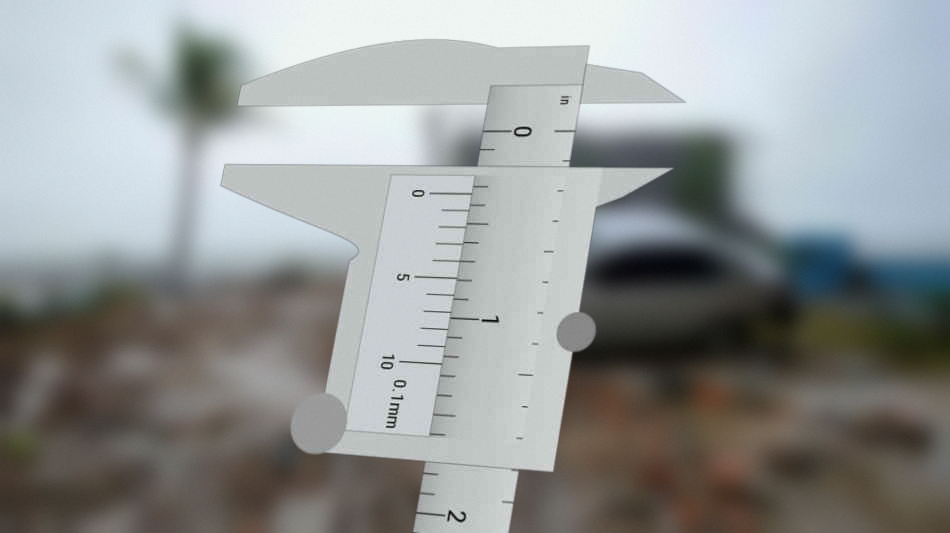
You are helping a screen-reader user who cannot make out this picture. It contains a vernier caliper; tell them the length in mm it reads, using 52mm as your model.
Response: 3.4mm
